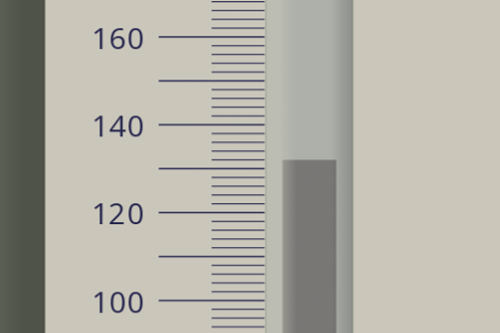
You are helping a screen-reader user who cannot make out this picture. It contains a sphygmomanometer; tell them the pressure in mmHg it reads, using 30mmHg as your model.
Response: 132mmHg
